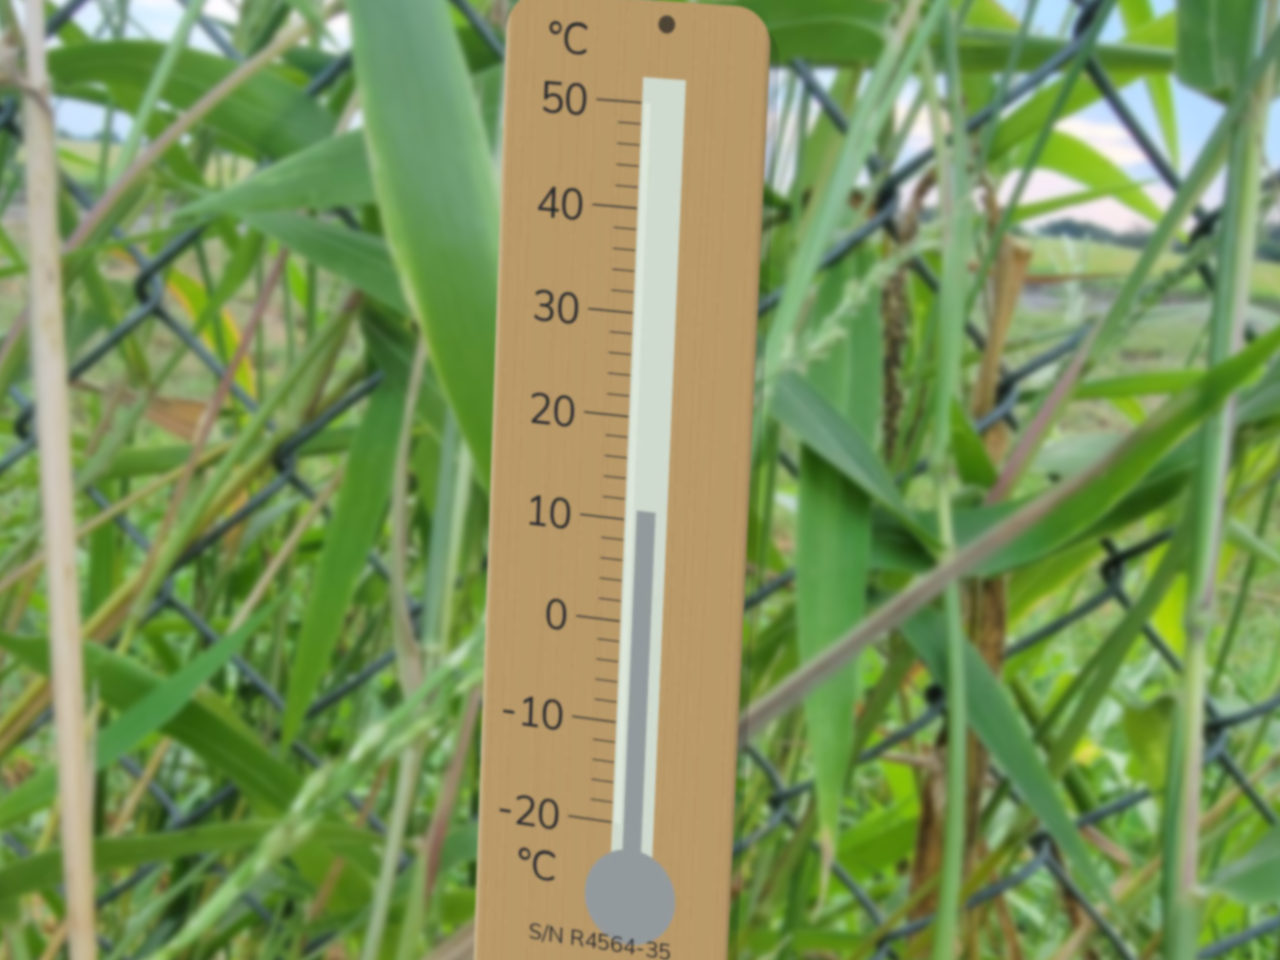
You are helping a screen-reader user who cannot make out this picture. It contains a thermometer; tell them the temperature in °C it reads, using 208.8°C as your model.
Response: 11°C
